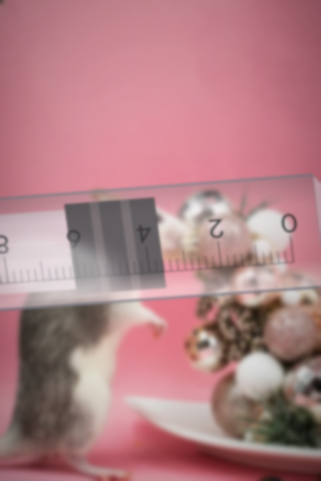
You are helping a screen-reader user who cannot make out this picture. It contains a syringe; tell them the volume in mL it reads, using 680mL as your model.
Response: 3.6mL
